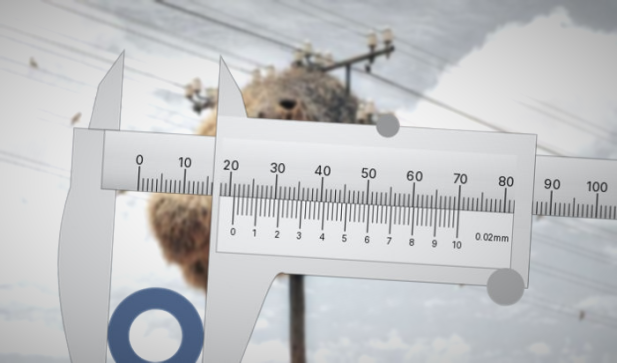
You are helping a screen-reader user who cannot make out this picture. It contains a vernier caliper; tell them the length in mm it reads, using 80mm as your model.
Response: 21.0mm
